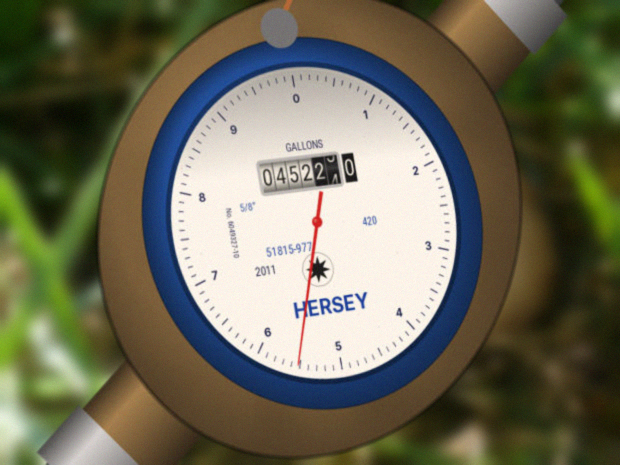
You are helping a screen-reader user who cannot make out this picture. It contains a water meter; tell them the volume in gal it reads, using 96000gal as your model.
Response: 452235.5gal
